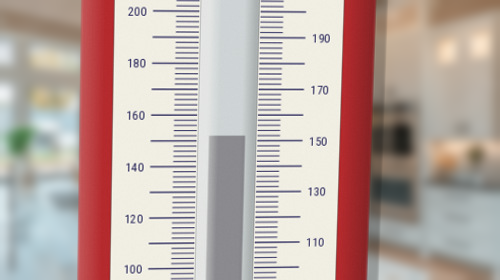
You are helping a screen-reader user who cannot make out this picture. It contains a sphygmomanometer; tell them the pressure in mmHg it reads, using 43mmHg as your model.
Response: 152mmHg
